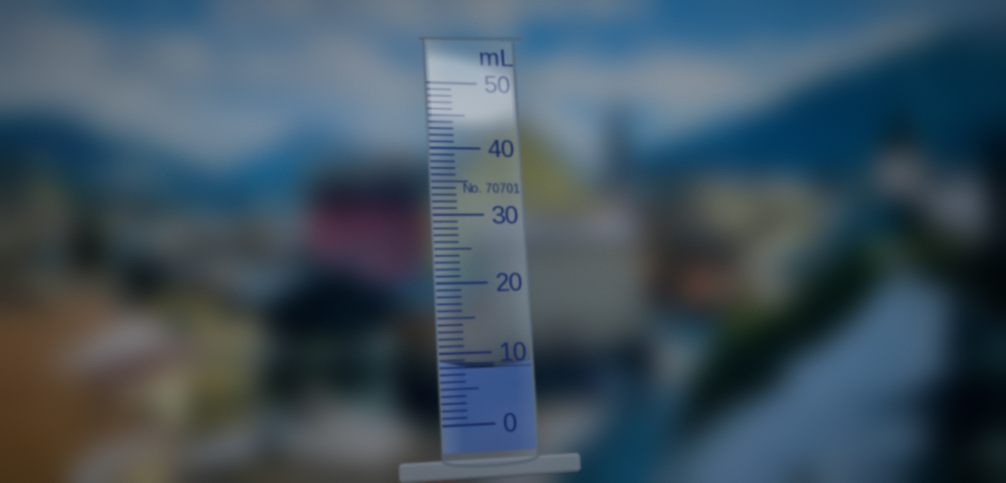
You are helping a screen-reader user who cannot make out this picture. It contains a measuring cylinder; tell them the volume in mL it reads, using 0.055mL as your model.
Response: 8mL
